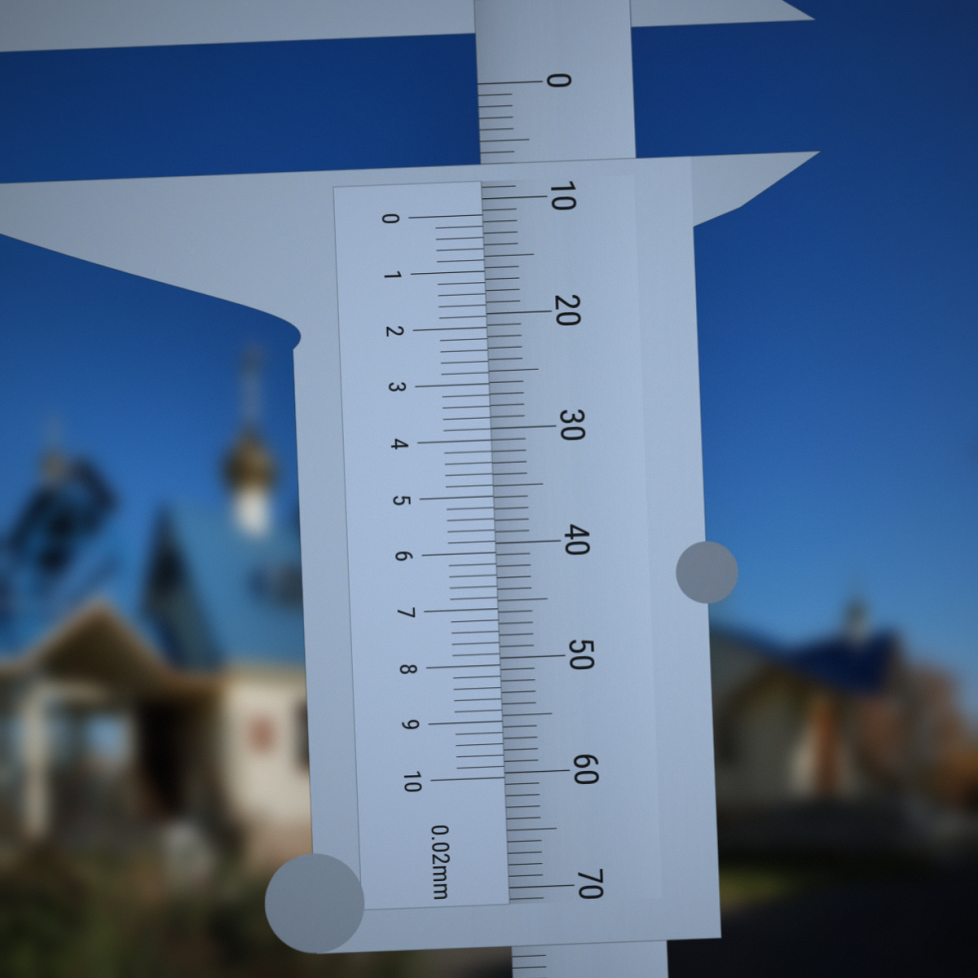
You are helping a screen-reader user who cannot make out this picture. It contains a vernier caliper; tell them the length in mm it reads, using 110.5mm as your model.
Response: 11.4mm
